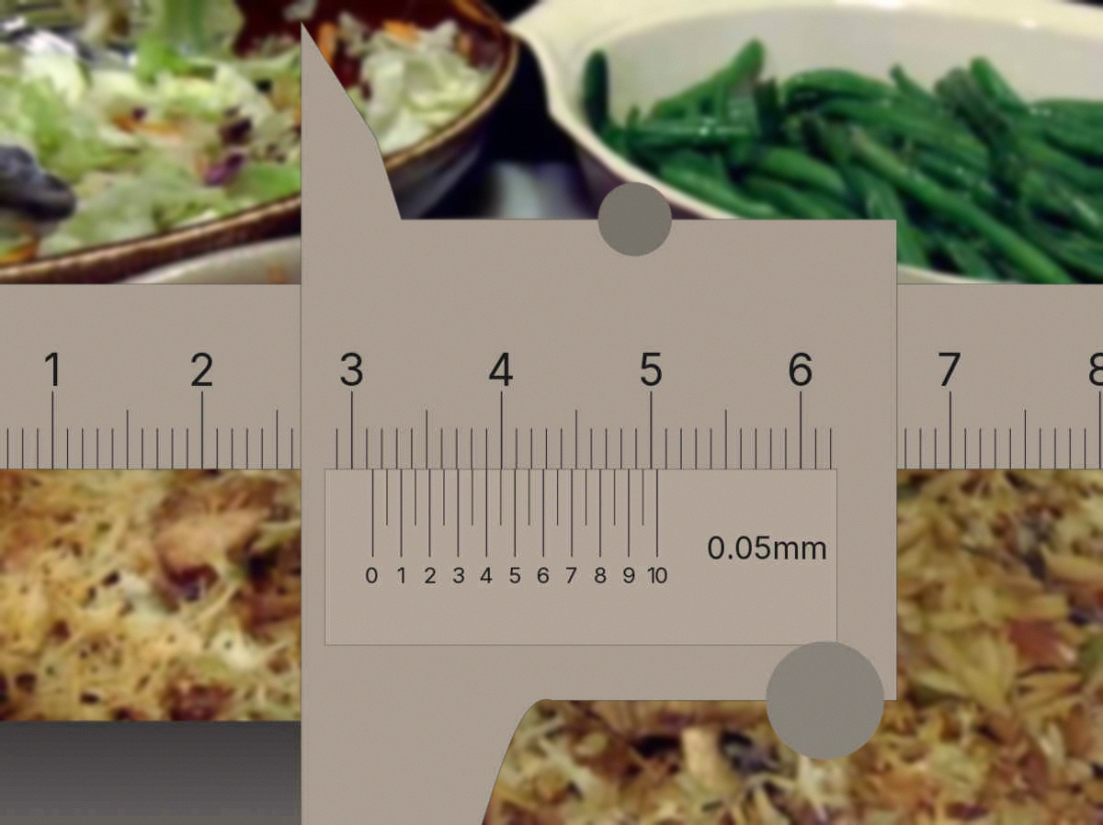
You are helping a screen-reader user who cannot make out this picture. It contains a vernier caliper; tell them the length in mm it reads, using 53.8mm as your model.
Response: 31.4mm
